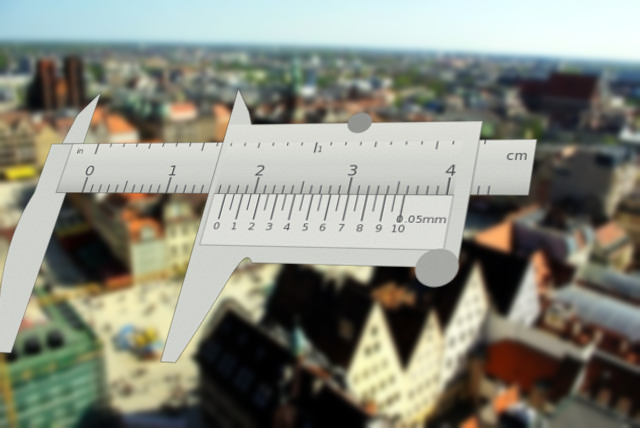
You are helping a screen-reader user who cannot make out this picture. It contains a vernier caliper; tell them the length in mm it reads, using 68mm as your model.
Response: 16.8mm
